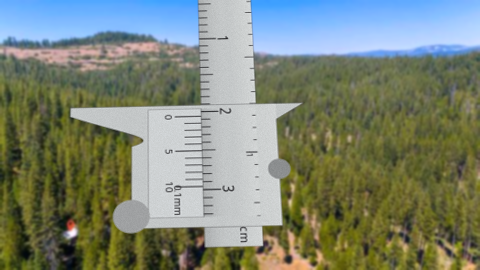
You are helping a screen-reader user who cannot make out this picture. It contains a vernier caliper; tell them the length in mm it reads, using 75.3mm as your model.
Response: 20.6mm
